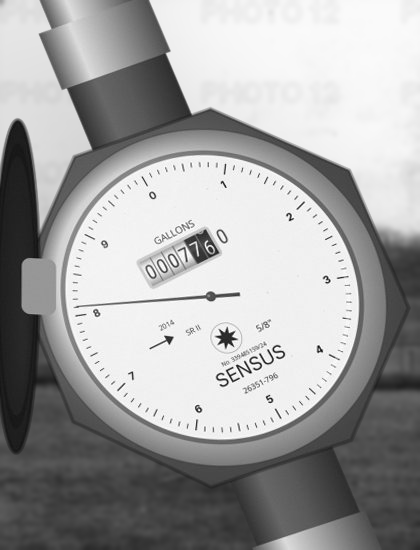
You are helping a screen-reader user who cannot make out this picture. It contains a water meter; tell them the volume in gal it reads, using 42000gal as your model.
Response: 7758.1gal
